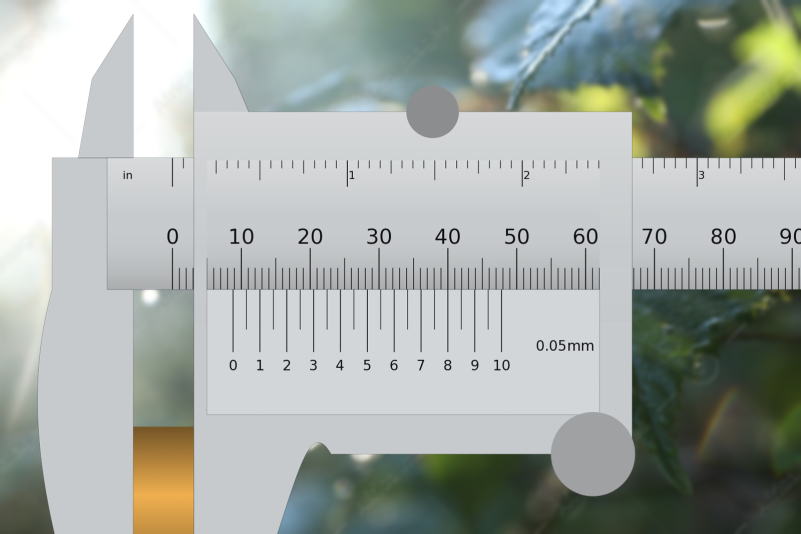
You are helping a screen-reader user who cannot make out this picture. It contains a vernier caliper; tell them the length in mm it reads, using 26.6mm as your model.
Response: 8.8mm
